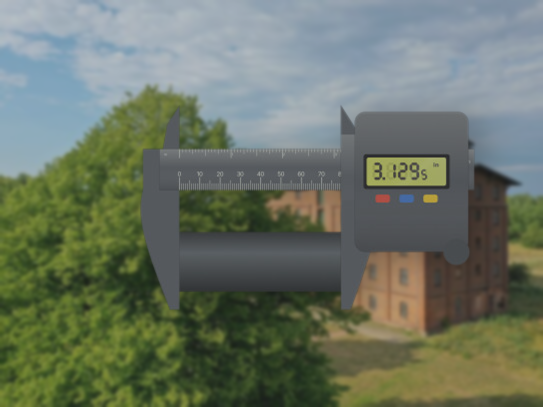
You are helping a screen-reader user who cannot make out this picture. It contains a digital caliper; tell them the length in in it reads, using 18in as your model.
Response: 3.1295in
